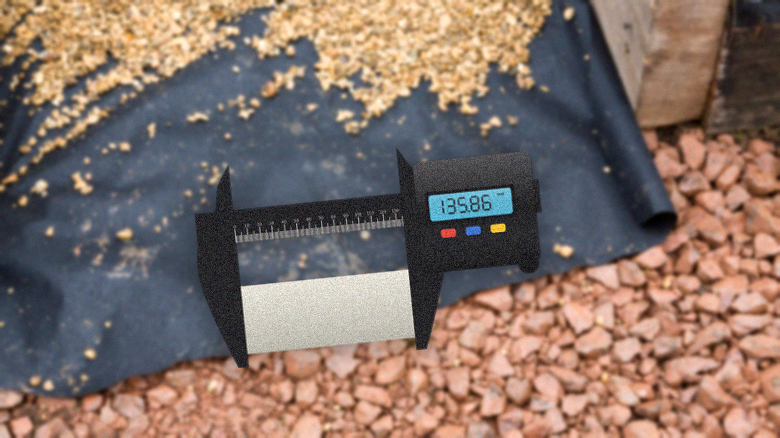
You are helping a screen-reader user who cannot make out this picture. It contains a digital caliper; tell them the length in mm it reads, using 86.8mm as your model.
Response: 135.86mm
